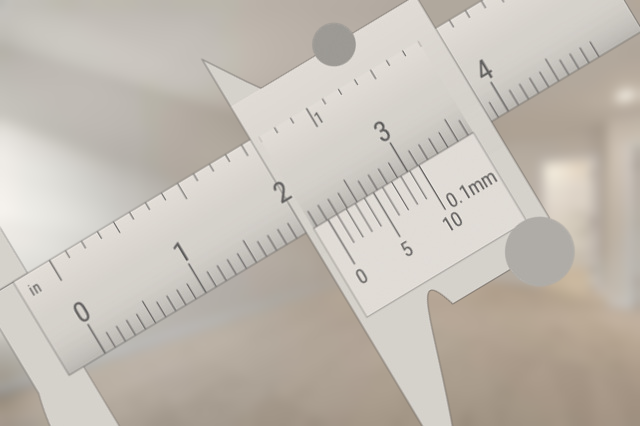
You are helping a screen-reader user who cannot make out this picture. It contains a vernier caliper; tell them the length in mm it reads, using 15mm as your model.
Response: 22.1mm
